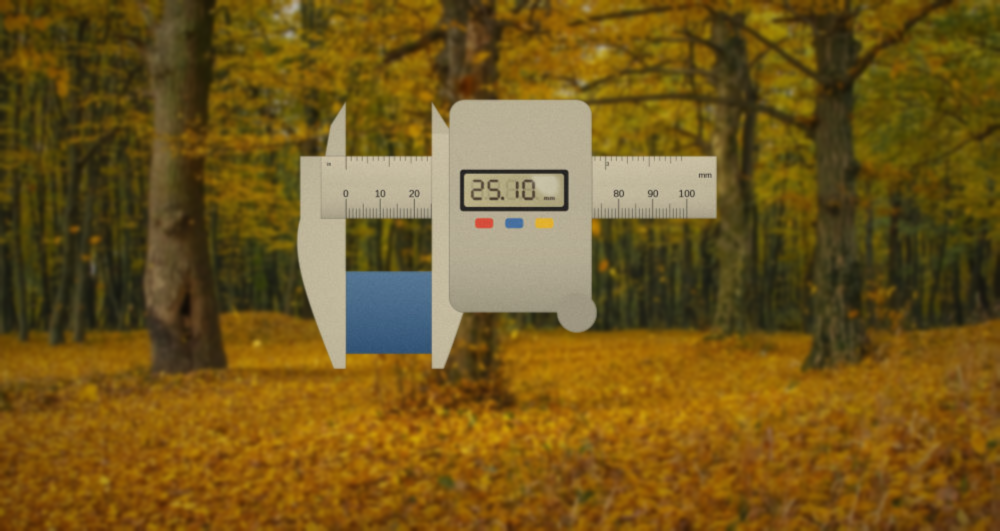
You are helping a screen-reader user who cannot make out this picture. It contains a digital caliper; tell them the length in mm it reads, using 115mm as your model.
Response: 25.10mm
